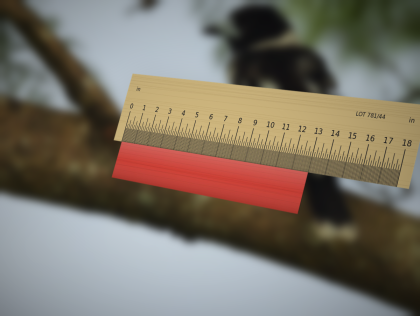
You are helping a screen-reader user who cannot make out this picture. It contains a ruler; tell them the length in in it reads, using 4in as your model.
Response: 13in
